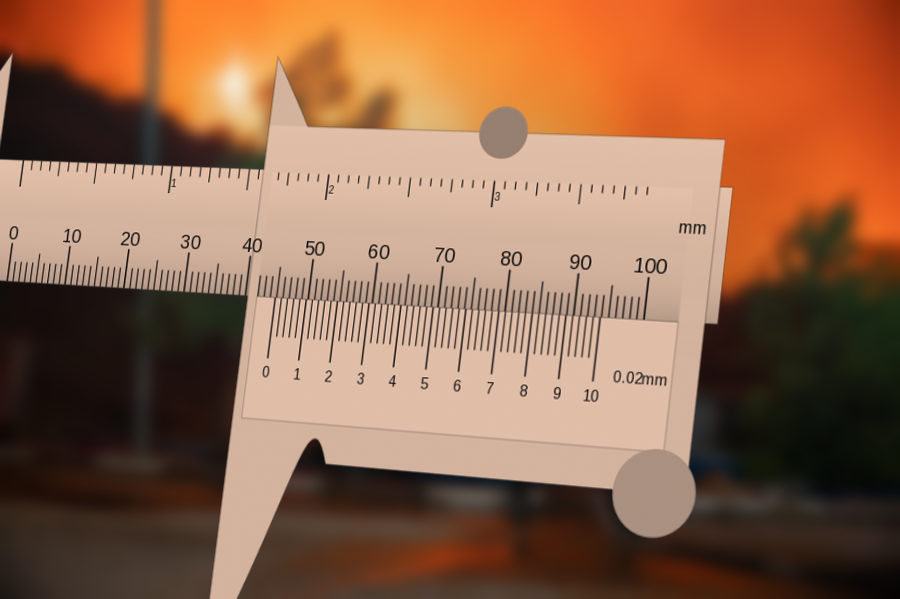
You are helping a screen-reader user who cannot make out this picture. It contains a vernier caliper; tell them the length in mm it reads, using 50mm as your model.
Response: 44.8mm
